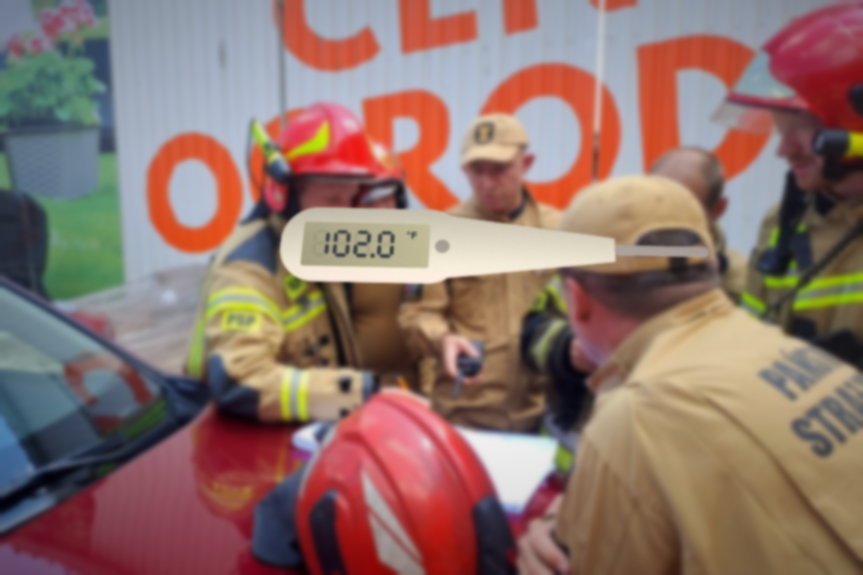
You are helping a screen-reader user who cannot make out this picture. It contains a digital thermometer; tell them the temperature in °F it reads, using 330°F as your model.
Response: 102.0°F
